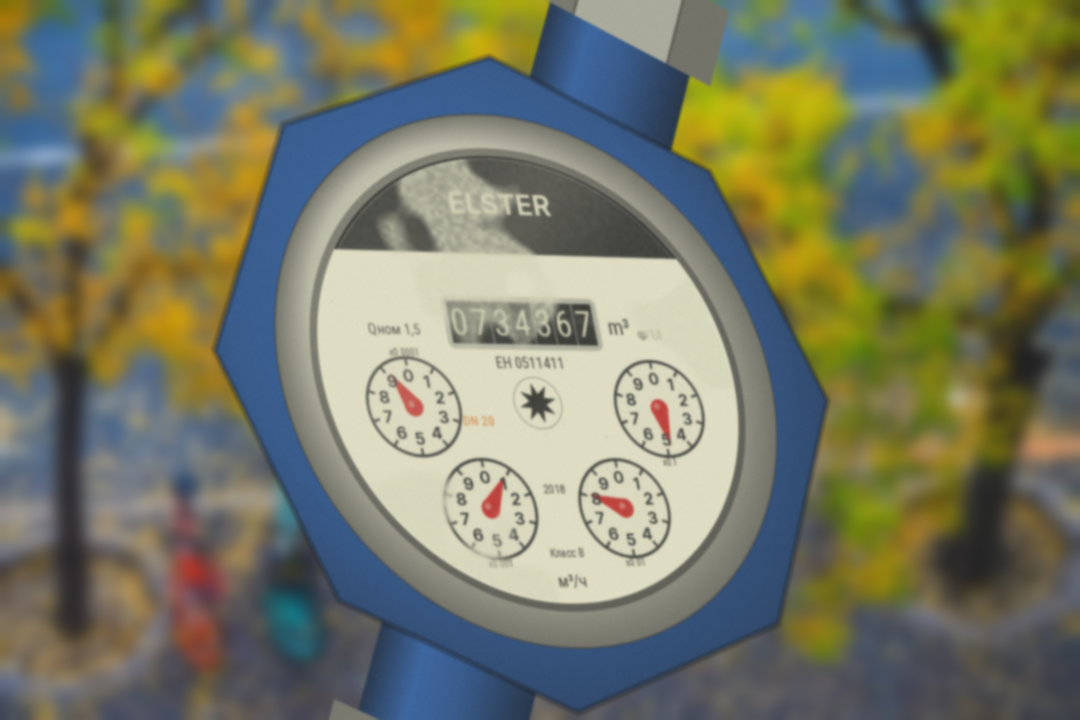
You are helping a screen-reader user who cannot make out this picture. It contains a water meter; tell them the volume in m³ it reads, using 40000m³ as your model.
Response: 734367.4809m³
